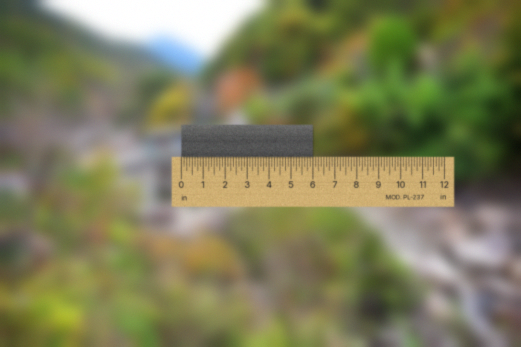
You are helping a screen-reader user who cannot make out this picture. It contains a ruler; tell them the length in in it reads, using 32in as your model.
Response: 6in
